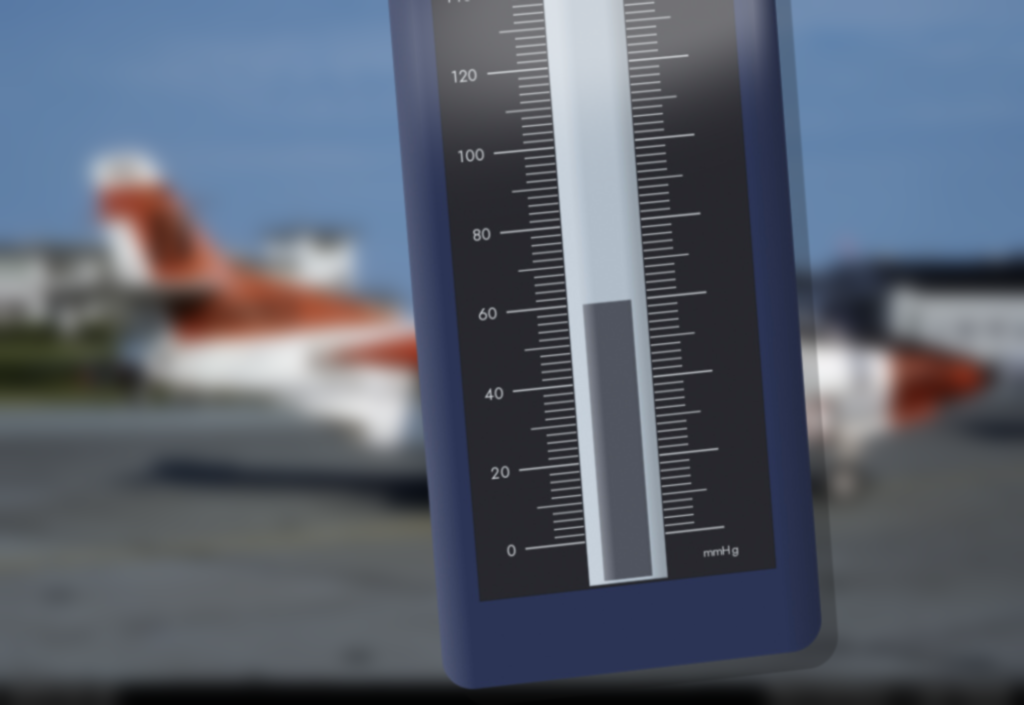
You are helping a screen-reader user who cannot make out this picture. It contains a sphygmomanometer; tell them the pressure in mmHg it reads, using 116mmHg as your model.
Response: 60mmHg
